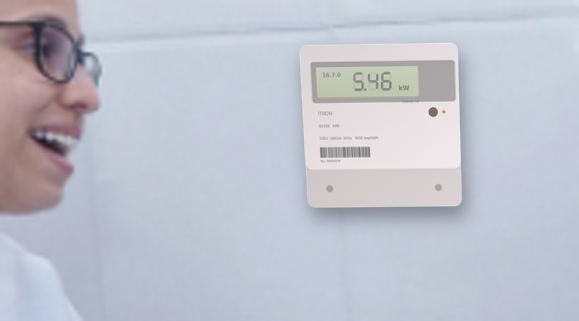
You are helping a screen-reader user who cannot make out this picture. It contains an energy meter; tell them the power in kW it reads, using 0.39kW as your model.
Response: 5.46kW
